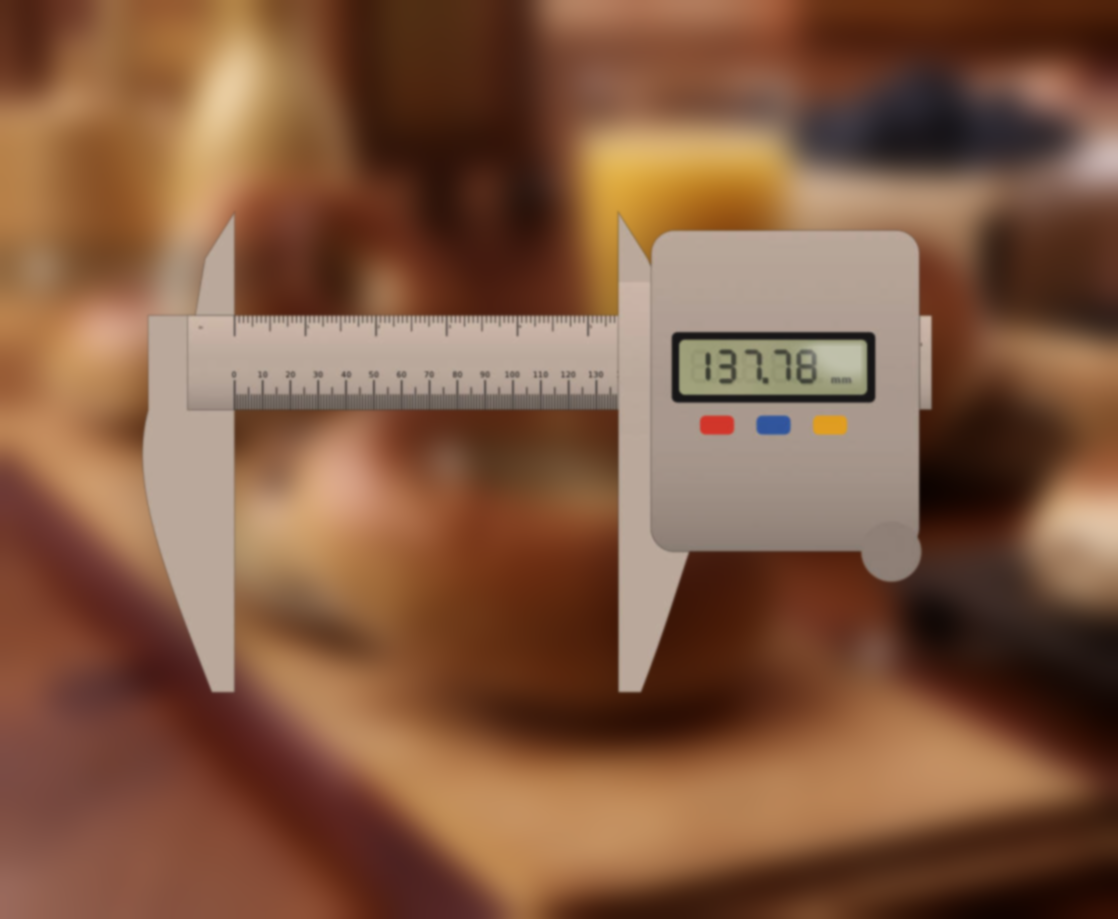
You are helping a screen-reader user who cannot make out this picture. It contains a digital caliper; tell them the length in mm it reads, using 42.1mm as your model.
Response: 137.78mm
